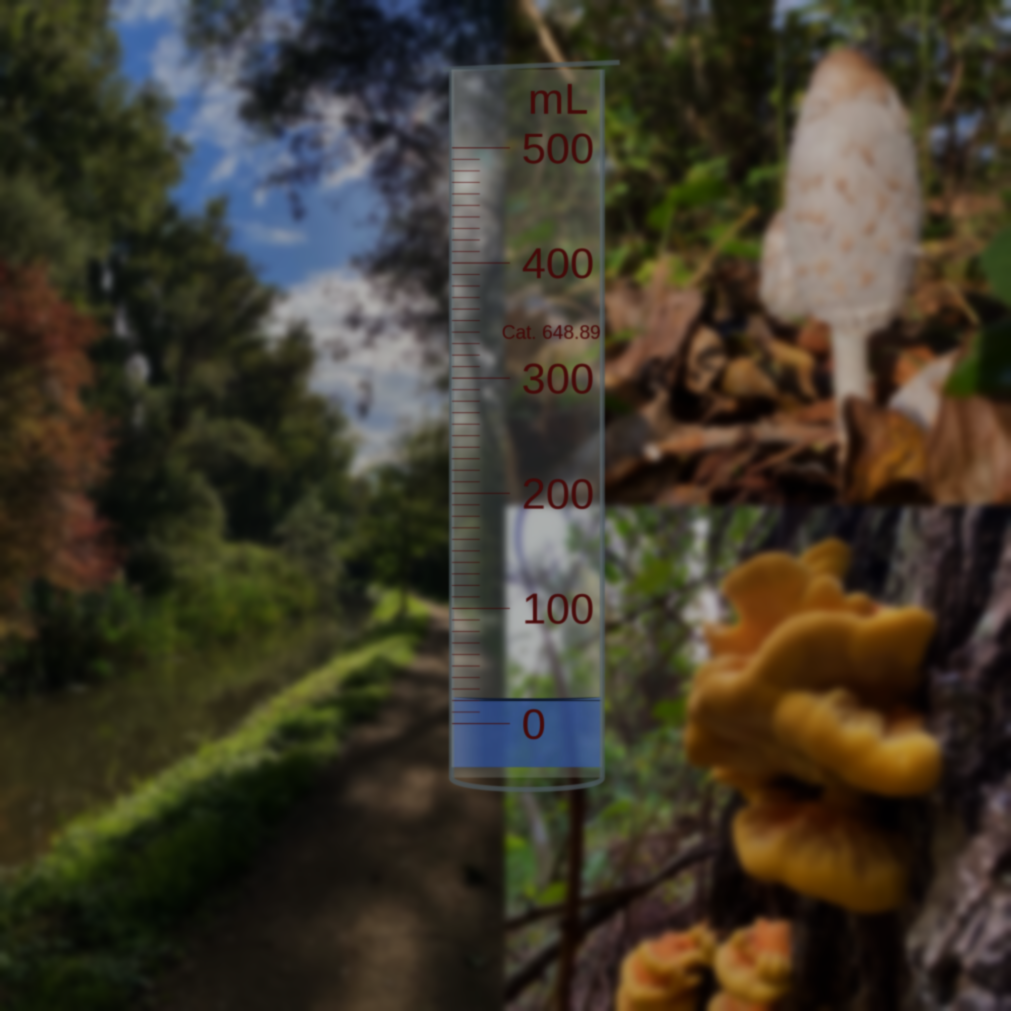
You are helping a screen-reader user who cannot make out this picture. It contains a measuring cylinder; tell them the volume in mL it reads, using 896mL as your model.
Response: 20mL
